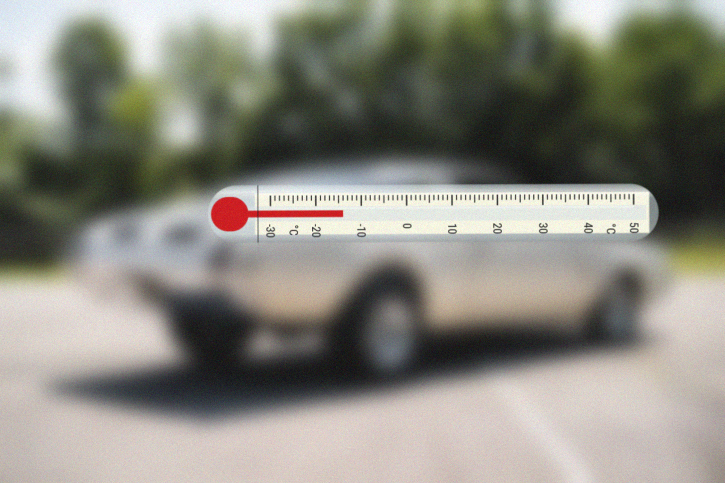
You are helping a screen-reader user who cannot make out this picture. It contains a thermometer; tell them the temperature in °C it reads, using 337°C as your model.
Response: -14°C
